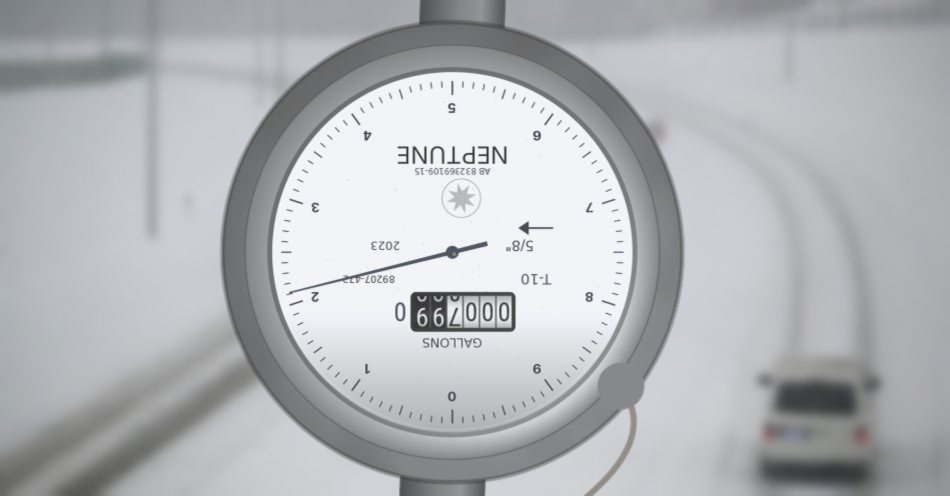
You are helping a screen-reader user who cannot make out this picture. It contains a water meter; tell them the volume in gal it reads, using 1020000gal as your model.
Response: 7992.1gal
